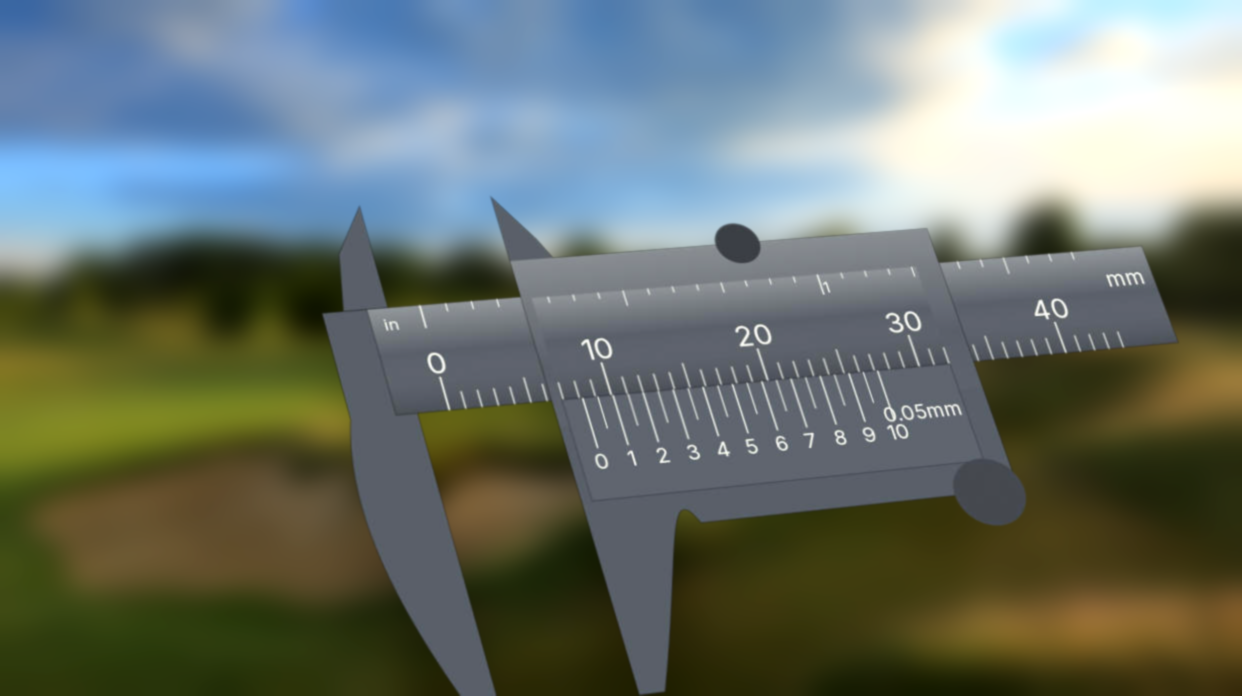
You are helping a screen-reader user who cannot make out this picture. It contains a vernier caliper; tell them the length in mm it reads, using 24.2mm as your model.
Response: 8.2mm
